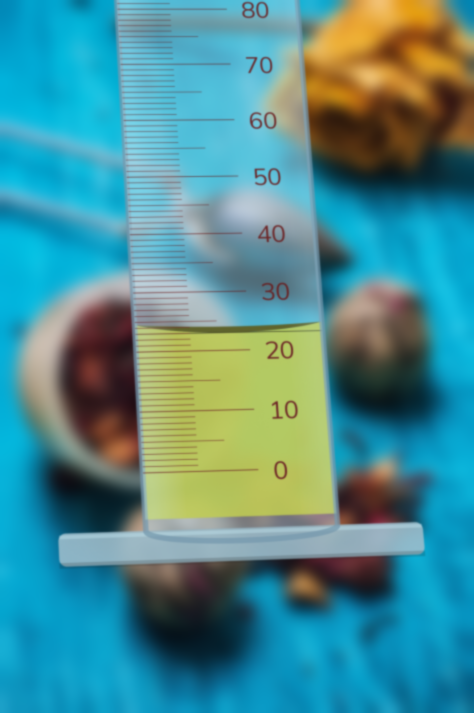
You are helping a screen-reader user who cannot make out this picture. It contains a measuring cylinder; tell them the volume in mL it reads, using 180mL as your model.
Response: 23mL
